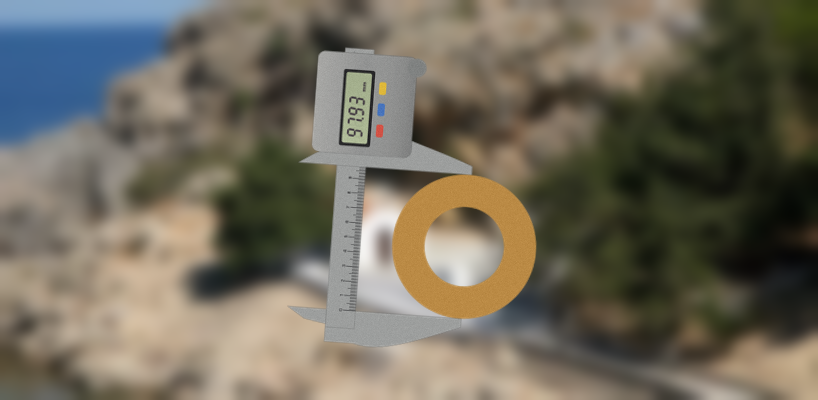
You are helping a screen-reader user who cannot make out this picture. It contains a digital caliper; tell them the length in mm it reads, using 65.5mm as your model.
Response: 97.93mm
